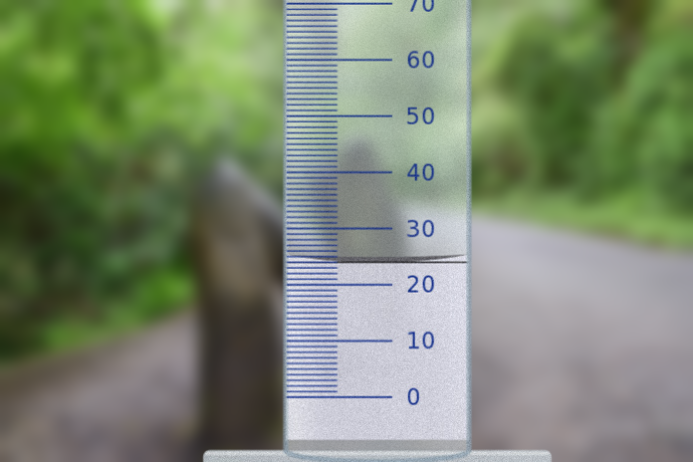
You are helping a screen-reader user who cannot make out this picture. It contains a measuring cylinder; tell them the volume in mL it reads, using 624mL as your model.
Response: 24mL
